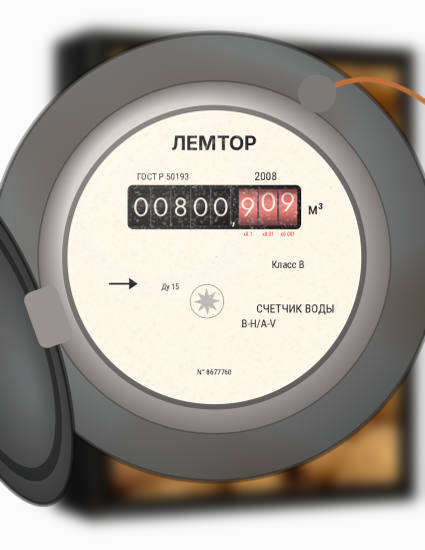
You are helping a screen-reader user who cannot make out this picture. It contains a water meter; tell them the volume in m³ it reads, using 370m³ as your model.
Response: 800.909m³
